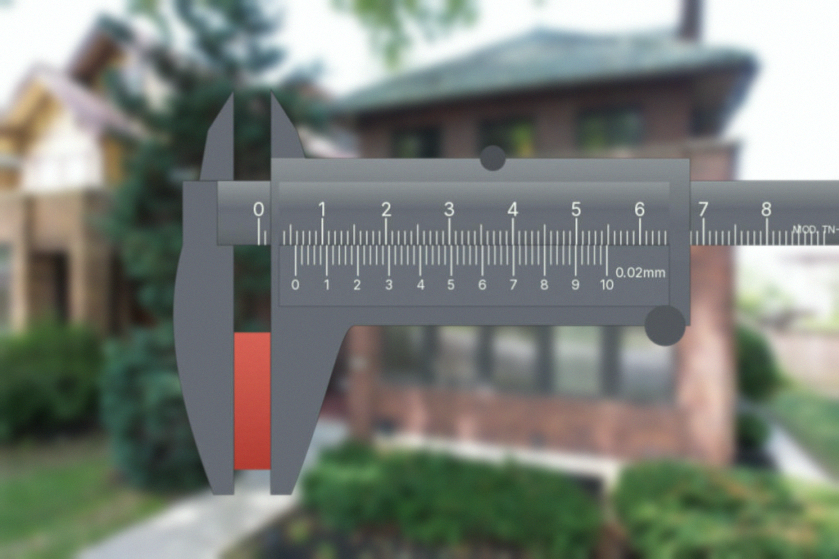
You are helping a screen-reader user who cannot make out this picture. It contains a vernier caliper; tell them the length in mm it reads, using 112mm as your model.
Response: 5.8mm
